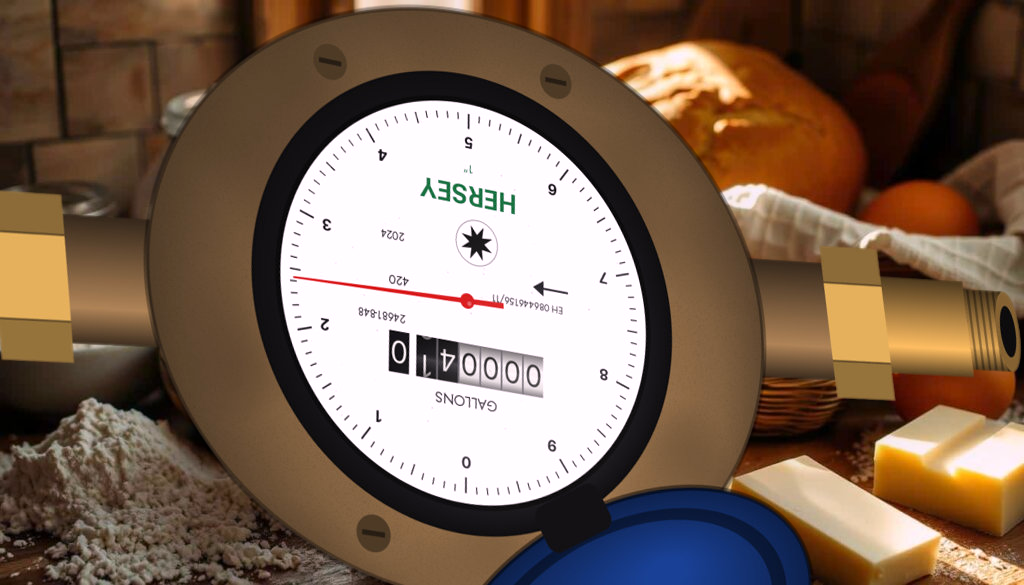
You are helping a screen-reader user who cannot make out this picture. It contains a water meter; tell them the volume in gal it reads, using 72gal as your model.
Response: 412.4gal
